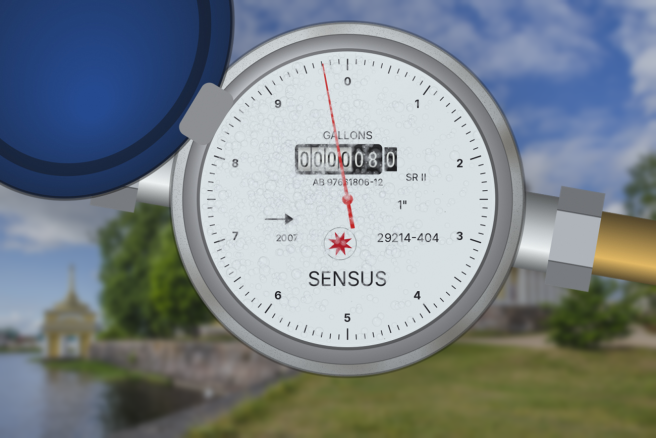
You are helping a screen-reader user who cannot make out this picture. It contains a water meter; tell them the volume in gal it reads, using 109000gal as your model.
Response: 79.7gal
